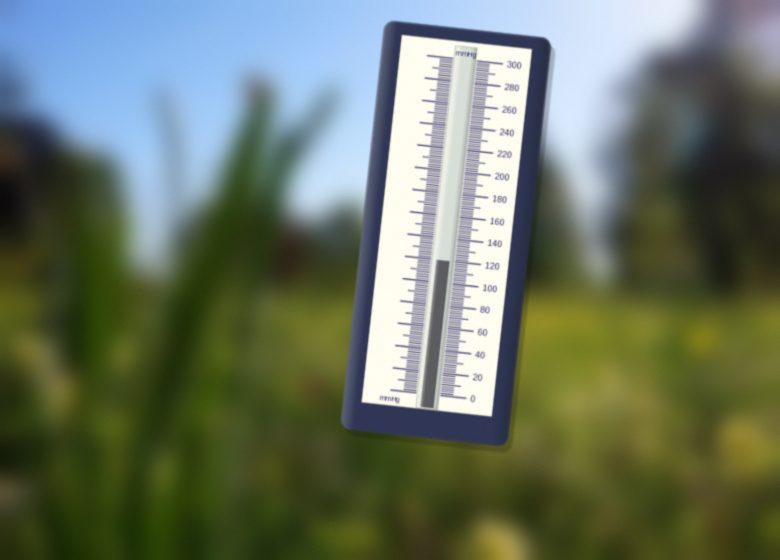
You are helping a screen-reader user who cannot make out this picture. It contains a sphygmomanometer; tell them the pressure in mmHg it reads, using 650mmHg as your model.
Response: 120mmHg
